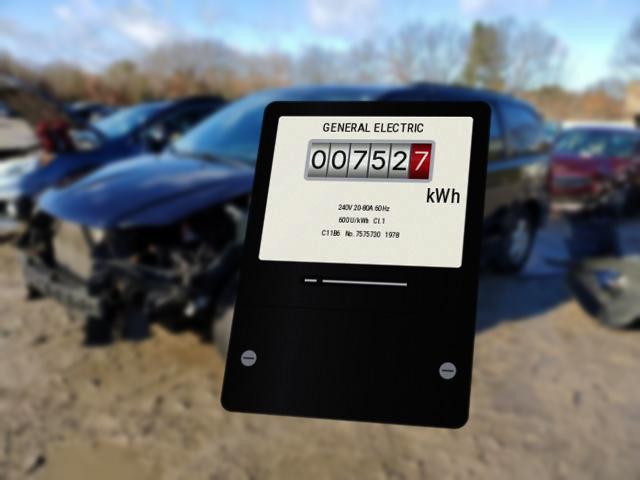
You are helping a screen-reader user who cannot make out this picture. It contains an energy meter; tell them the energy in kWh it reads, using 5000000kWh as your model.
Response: 752.7kWh
